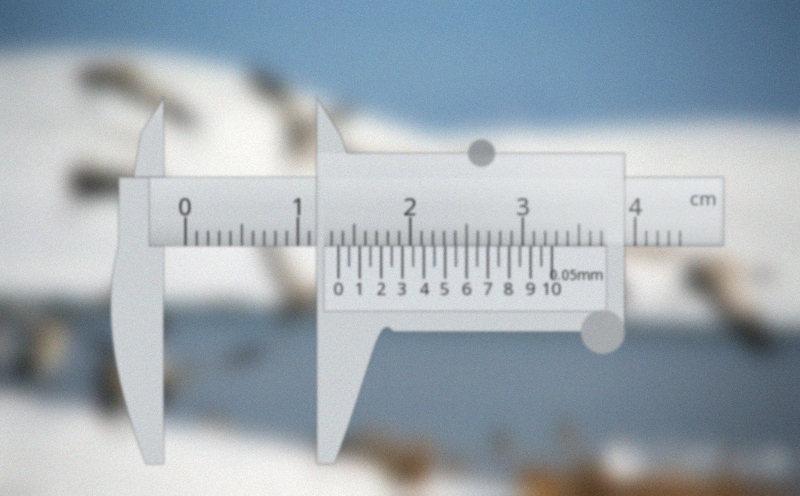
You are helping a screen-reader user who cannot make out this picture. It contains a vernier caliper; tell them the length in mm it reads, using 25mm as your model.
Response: 13.6mm
